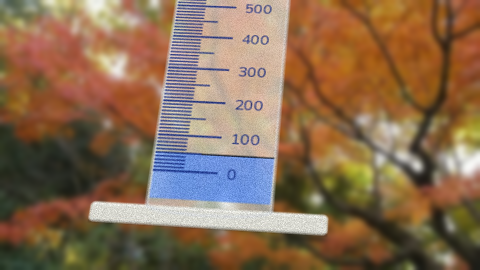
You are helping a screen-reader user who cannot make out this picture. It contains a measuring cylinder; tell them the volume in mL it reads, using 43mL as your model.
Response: 50mL
